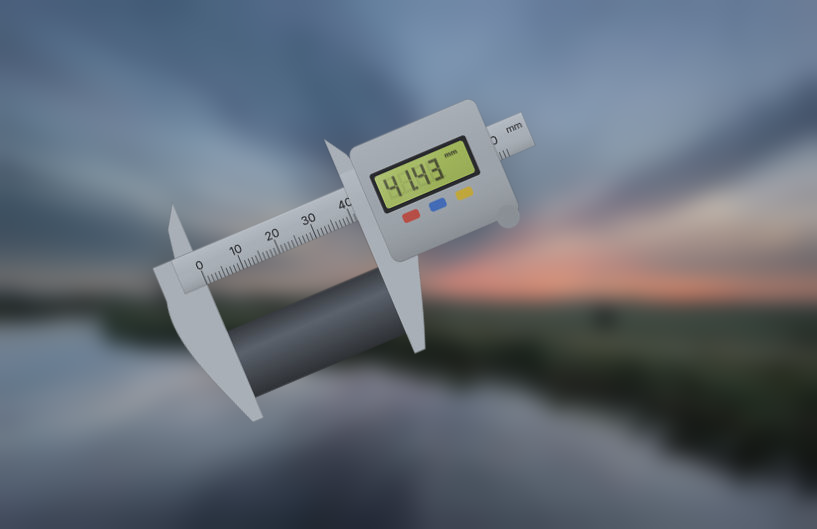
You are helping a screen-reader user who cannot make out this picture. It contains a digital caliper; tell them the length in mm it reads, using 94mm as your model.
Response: 41.43mm
